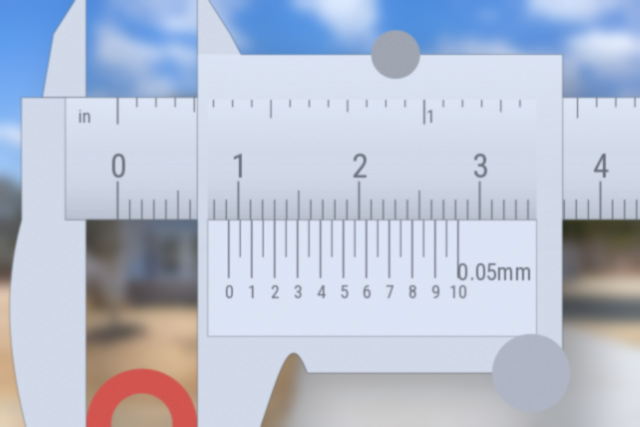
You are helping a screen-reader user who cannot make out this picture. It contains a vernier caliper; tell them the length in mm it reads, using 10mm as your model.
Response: 9.2mm
